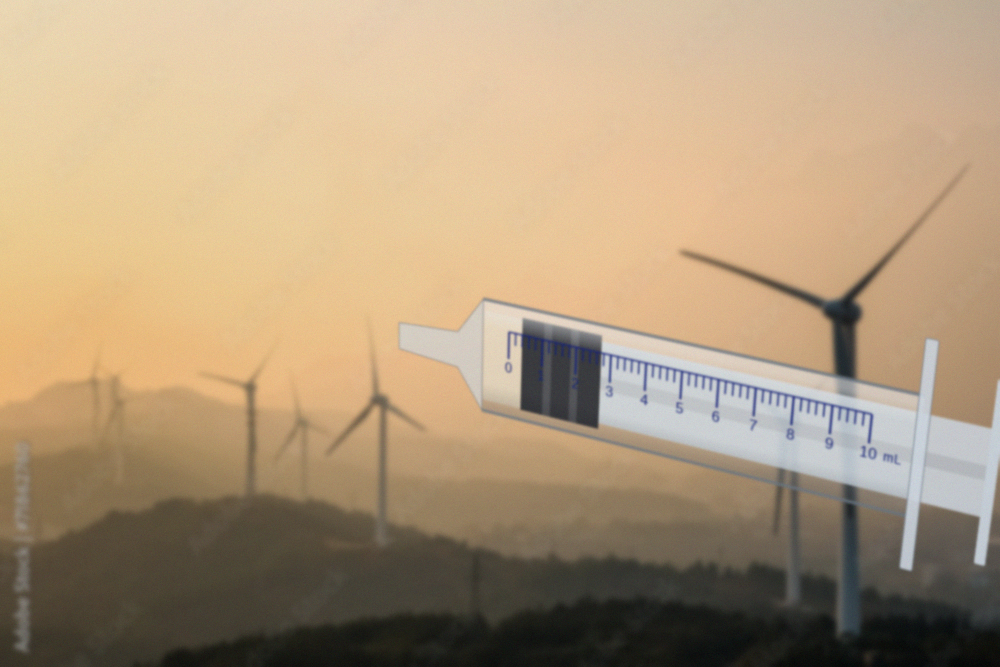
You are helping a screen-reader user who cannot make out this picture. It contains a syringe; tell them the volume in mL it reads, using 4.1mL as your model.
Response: 0.4mL
